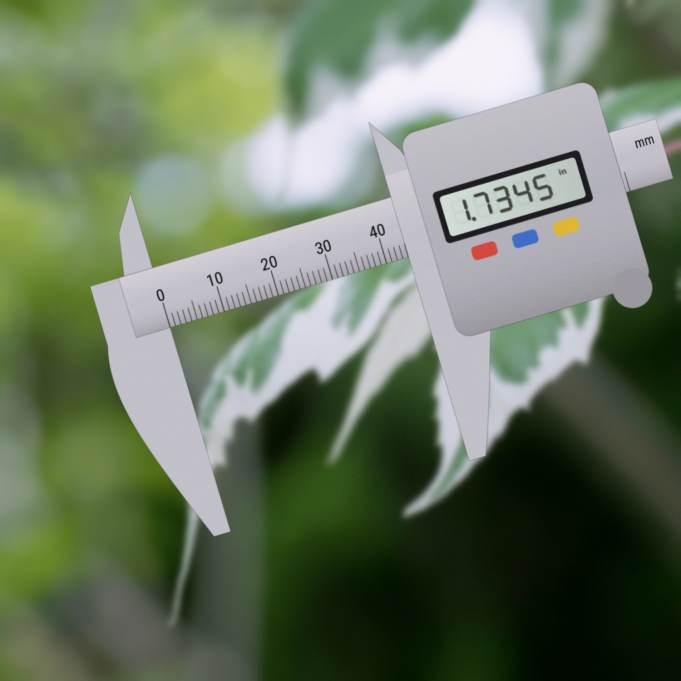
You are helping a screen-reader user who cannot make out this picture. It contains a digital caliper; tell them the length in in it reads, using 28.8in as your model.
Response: 1.7345in
